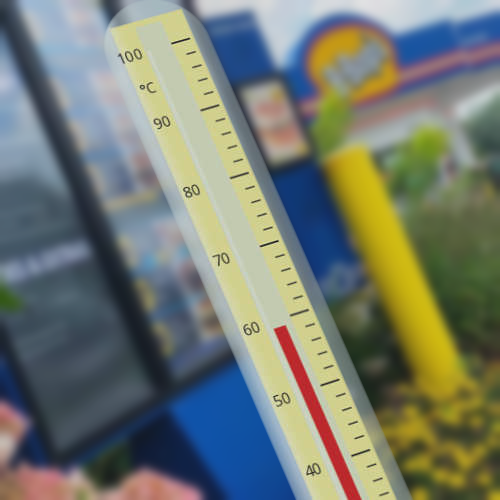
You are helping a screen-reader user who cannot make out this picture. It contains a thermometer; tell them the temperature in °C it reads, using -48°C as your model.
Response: 59°C
